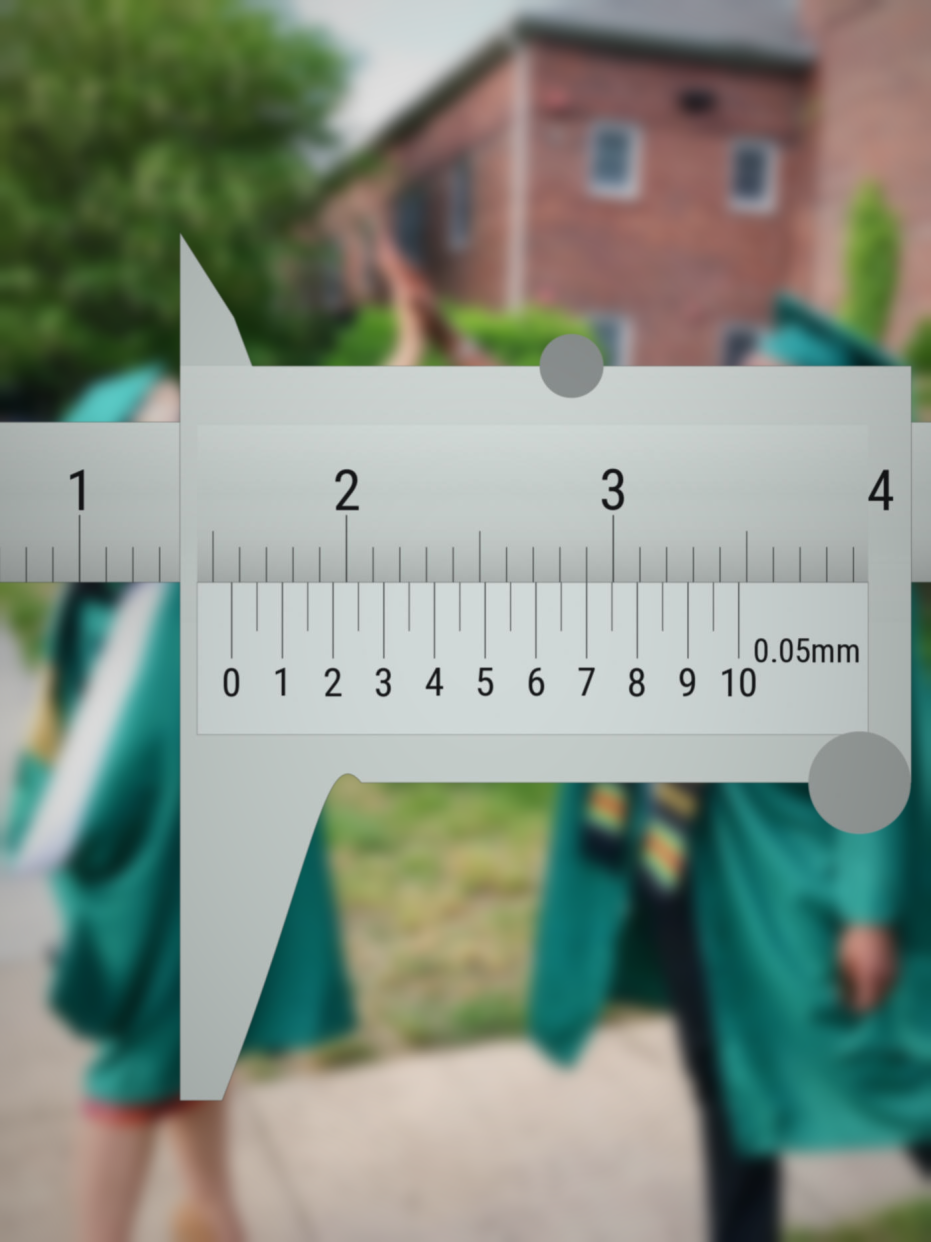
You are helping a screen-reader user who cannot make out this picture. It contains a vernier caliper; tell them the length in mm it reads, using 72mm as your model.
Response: 15.70mm
